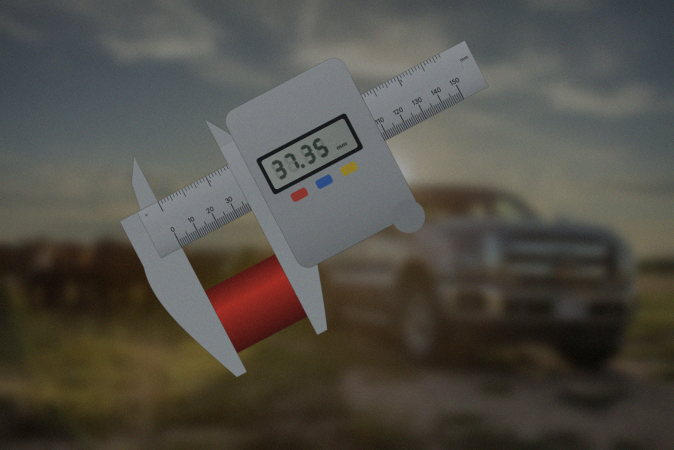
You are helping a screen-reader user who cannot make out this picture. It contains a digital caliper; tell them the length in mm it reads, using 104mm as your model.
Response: 37.35mm
